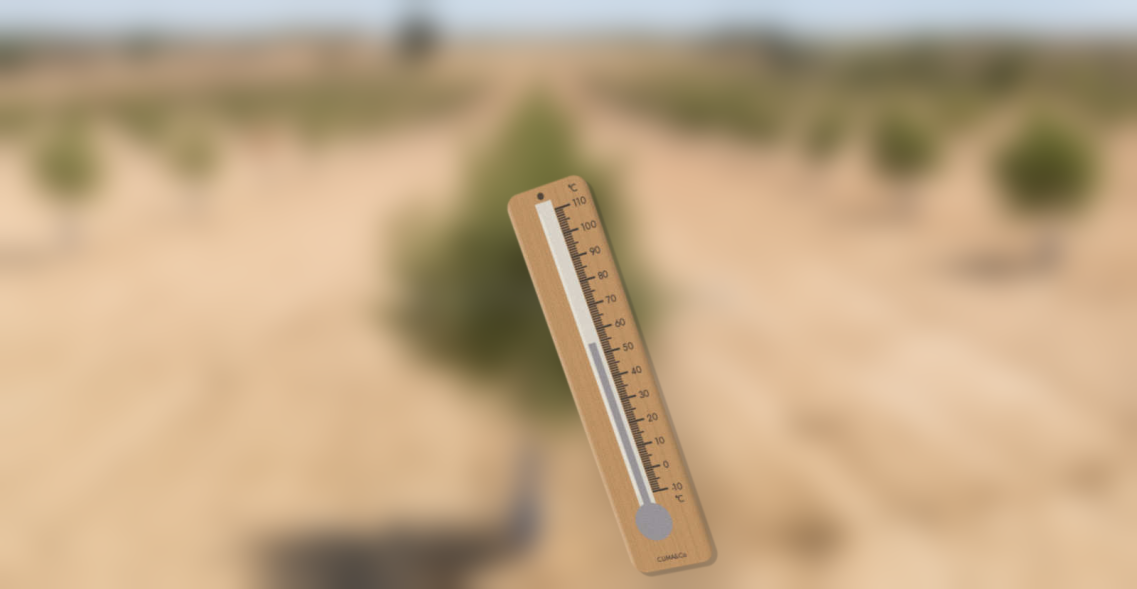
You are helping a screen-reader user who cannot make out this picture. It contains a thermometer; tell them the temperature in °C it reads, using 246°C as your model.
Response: 55°C
